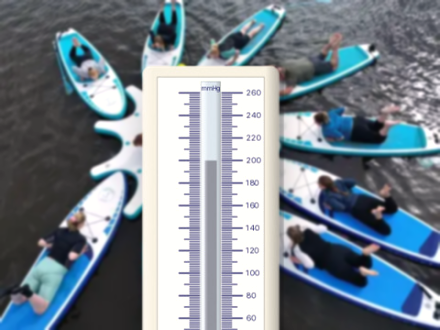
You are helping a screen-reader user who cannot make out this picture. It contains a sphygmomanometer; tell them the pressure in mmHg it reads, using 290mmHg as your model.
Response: 200mmHg
